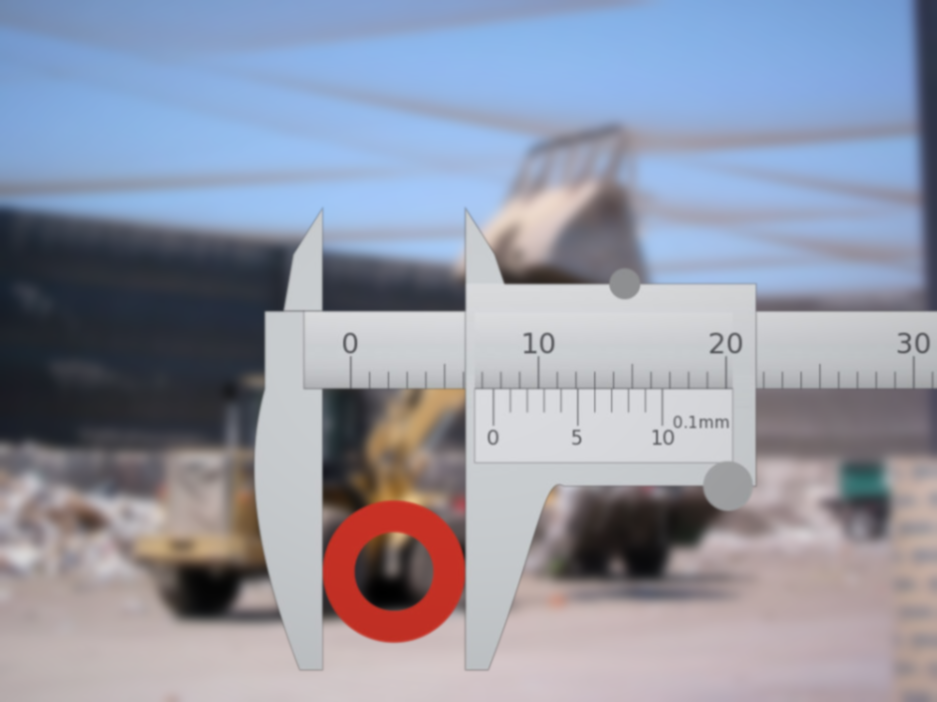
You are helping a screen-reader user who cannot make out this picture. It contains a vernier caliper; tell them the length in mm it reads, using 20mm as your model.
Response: 7.6mm
